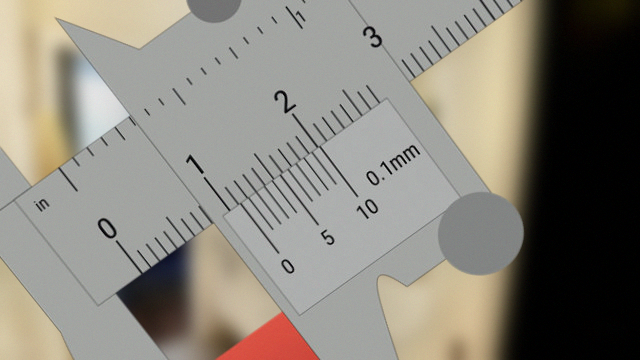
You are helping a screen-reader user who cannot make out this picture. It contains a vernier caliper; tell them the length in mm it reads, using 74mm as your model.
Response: 11.2mm
